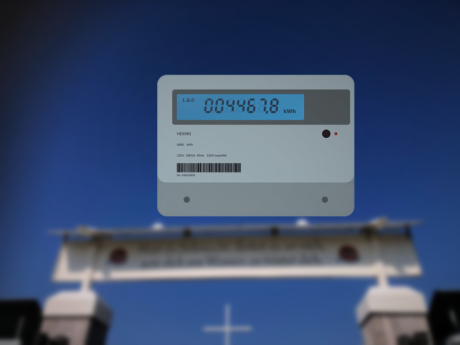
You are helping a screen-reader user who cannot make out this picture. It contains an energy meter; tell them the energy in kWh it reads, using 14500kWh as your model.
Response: 4467.8kWh
